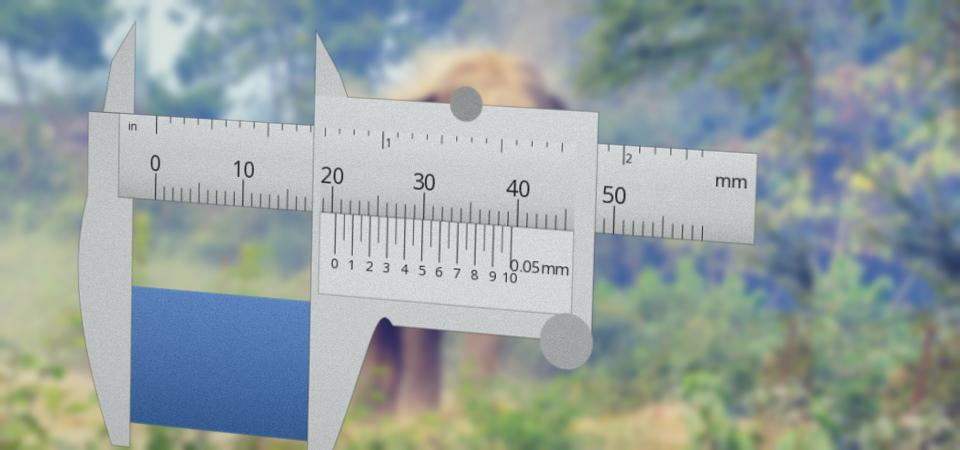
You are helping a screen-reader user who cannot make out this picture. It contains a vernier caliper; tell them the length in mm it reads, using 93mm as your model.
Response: 20.4mm
